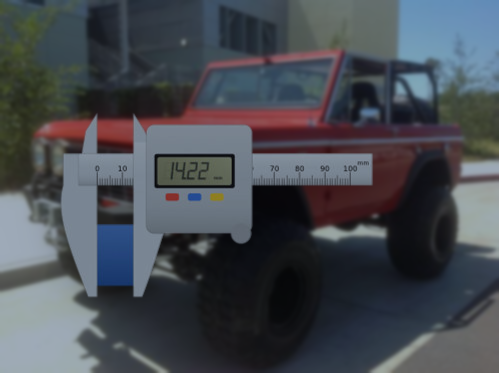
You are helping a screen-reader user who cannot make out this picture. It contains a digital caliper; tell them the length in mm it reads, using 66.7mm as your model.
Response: 14.22mm
